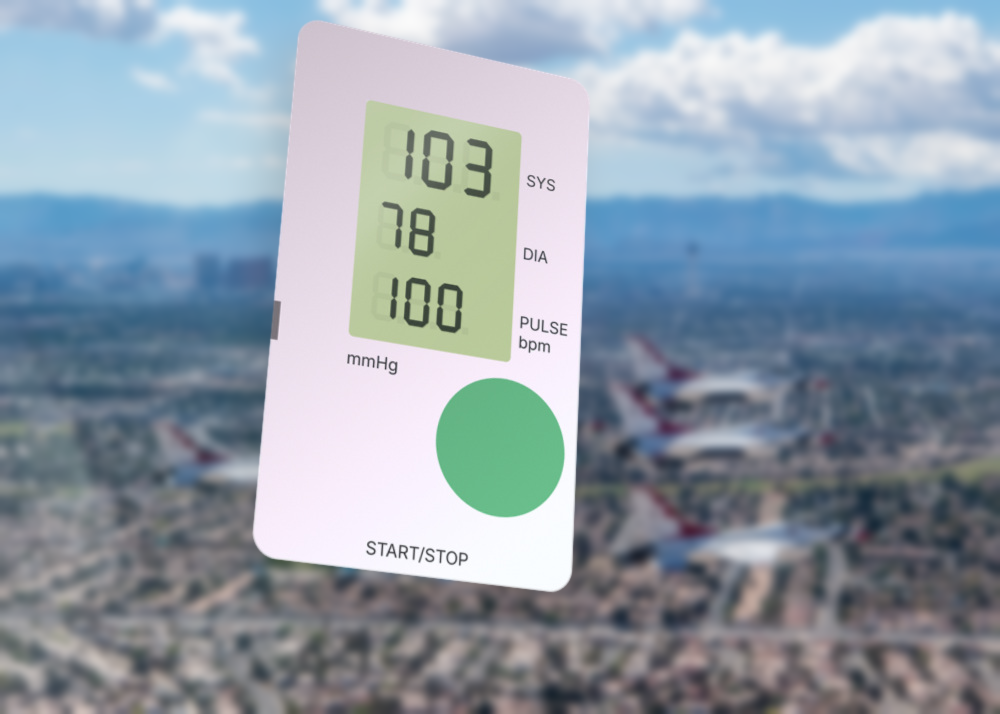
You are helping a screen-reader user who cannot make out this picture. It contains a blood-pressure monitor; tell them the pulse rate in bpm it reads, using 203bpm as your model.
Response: 100bpm
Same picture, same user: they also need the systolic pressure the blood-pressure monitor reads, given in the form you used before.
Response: 103mmHg
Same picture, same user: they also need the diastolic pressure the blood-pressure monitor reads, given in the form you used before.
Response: 78mmHg
